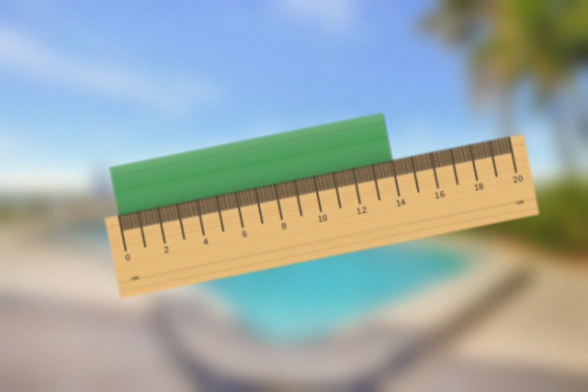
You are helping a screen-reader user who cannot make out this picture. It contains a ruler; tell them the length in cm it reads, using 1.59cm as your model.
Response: 14cm
